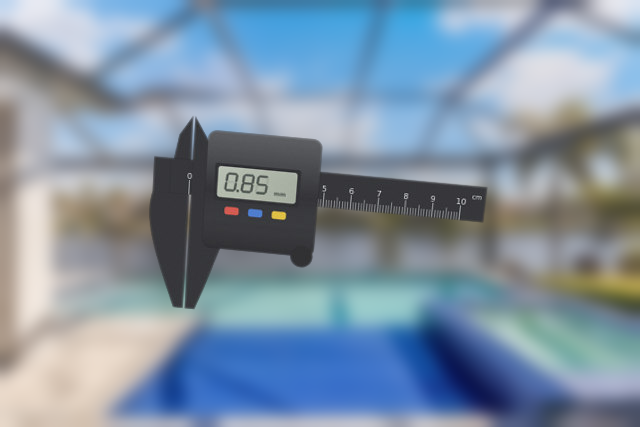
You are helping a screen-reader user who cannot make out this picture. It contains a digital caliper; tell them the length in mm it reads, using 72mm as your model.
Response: 0.85mm
